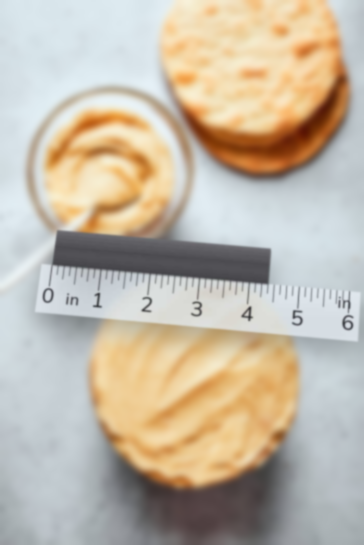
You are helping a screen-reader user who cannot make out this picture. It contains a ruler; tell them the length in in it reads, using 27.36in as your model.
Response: 4.375in
